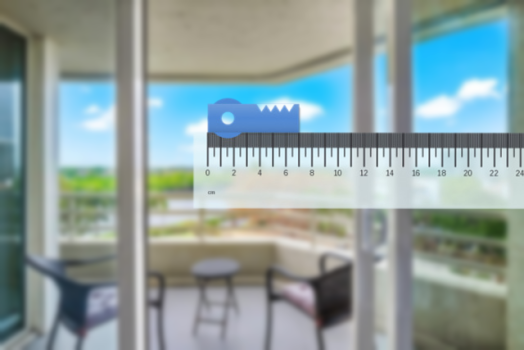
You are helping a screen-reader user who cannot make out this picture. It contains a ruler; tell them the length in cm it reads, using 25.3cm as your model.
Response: 7cm
